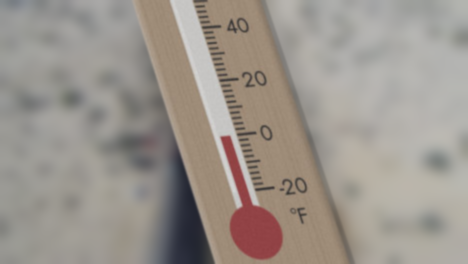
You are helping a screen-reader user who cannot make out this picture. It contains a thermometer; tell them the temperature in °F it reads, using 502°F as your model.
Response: 0°F
